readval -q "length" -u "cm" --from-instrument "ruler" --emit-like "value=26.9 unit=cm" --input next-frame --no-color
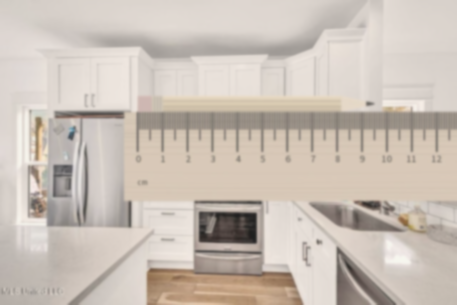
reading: value=9.5 unit=cm
